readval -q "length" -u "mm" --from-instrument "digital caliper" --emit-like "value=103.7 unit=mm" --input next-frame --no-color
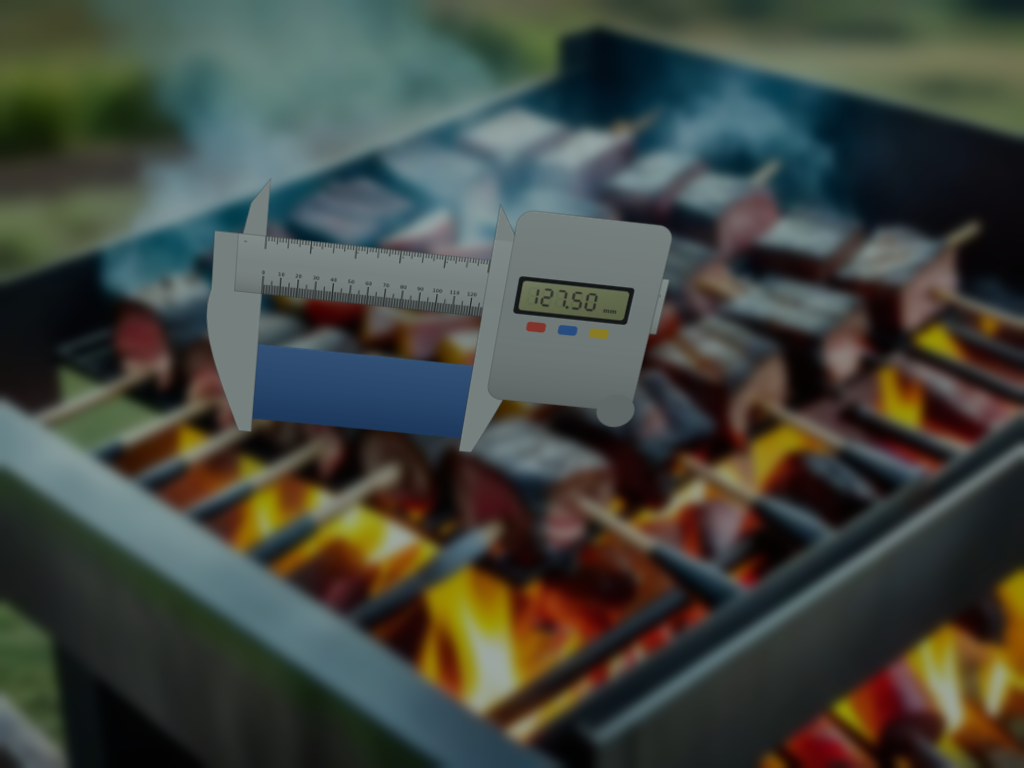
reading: value=127.50 unit=mm
